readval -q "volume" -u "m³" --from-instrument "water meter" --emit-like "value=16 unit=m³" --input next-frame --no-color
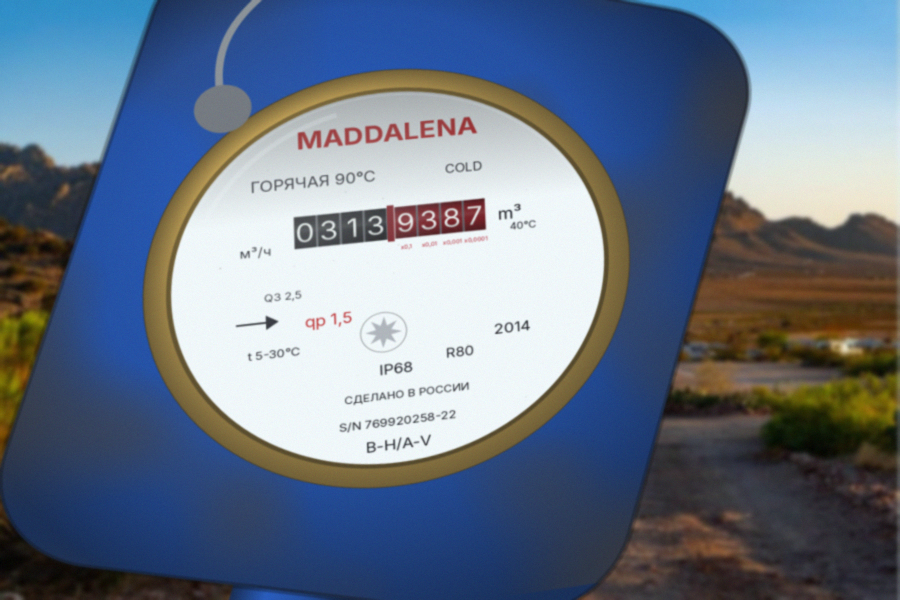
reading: value=313.9387 unit=m³
